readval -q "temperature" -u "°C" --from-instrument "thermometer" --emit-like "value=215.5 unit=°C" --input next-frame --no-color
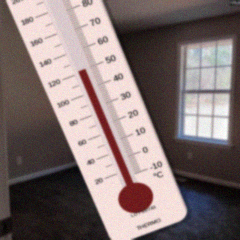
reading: value=50 unit=°C
